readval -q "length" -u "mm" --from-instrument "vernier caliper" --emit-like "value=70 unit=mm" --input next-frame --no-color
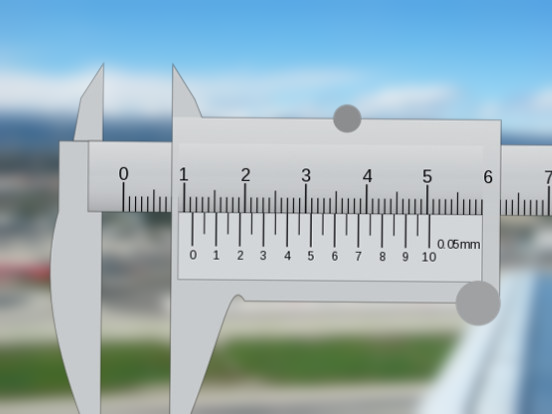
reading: value=11.4 unit=mm
